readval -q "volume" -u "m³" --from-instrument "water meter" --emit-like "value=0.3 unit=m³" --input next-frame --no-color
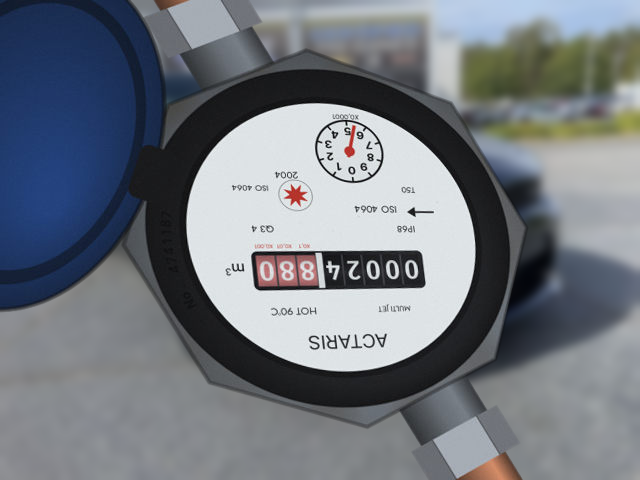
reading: value=24.8805 unit=m³
